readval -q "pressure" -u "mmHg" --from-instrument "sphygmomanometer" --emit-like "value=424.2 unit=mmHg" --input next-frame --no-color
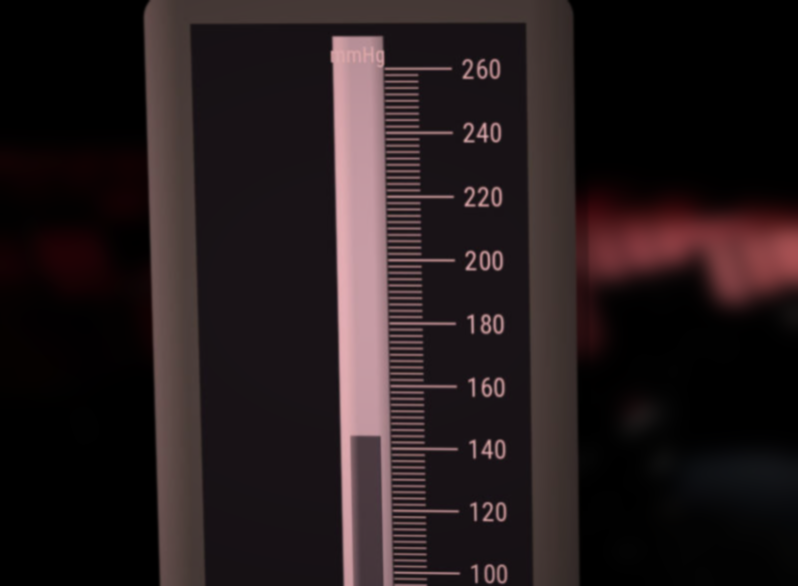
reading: value=144 unit=mmHg
